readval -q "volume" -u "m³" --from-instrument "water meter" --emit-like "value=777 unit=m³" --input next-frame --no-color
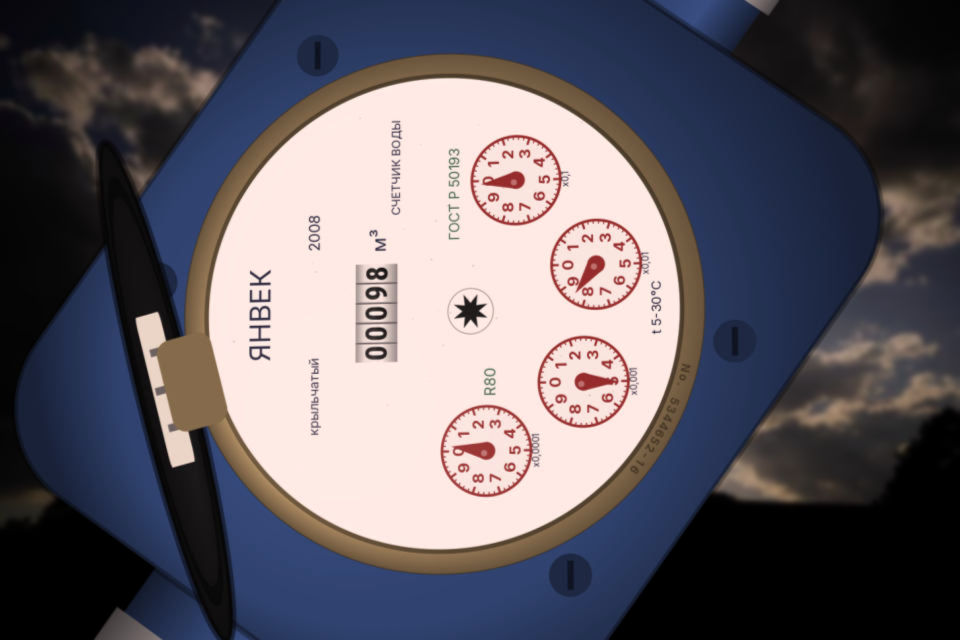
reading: value=97.9850 unit=m³
